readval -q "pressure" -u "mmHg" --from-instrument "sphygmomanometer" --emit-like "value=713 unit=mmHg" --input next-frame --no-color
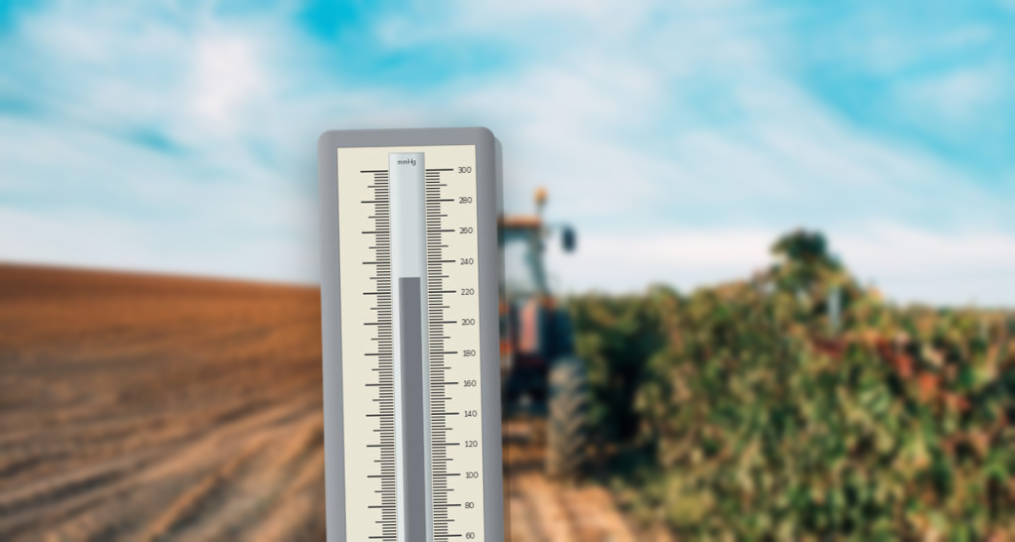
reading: value=230 unit=mmHg
